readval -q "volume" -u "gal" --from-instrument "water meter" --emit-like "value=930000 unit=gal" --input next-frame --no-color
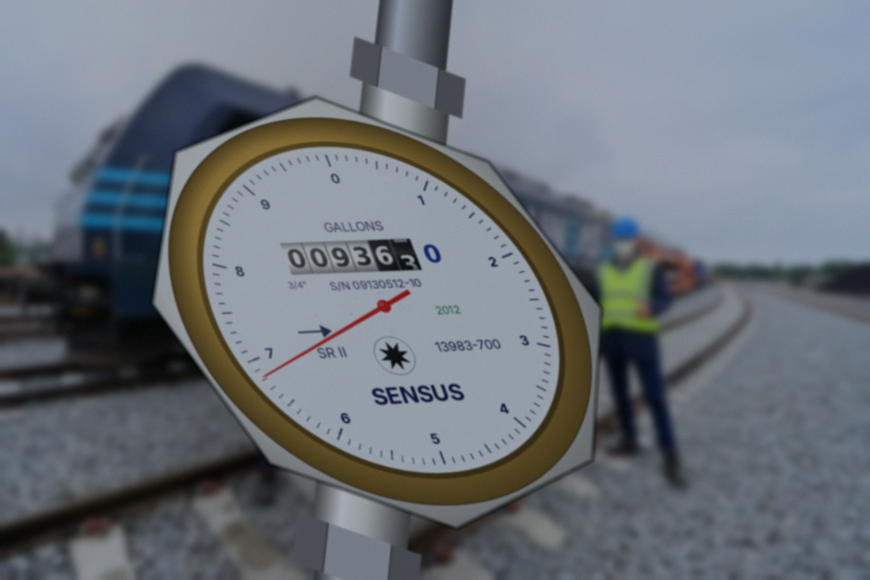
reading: value=93626.8 unit=gal
